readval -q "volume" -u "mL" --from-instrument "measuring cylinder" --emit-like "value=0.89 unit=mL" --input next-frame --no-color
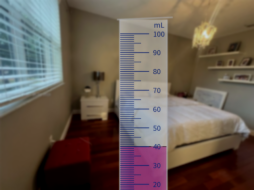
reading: value=40 unit=mL
